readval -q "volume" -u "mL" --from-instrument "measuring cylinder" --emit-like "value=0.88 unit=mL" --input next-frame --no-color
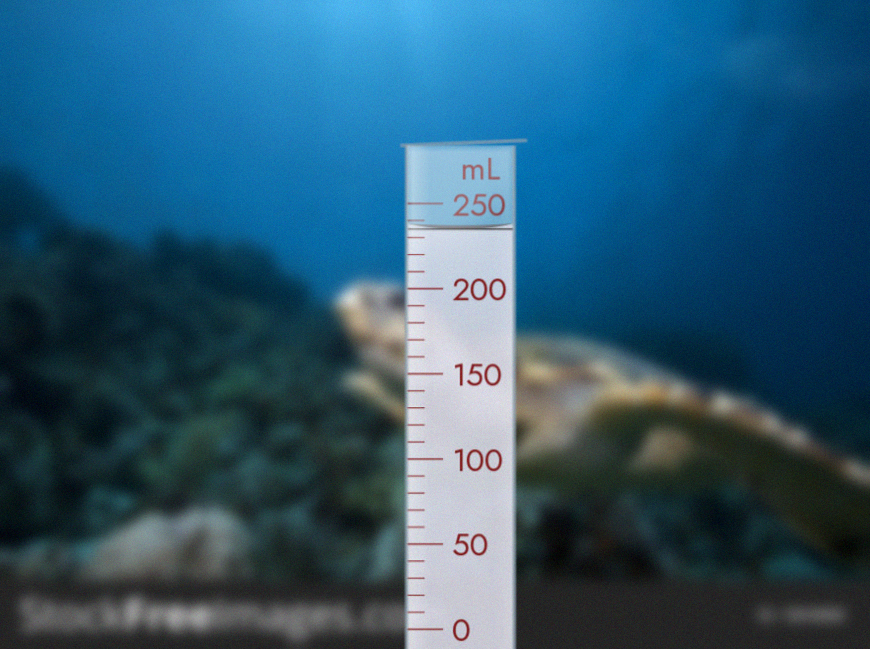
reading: value=235 unit=mL
